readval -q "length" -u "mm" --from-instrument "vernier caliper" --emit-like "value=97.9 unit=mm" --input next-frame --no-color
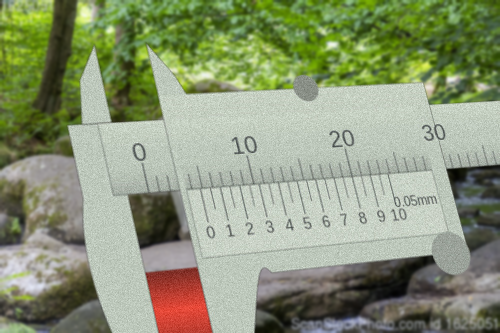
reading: value=4.8 unit=mm
